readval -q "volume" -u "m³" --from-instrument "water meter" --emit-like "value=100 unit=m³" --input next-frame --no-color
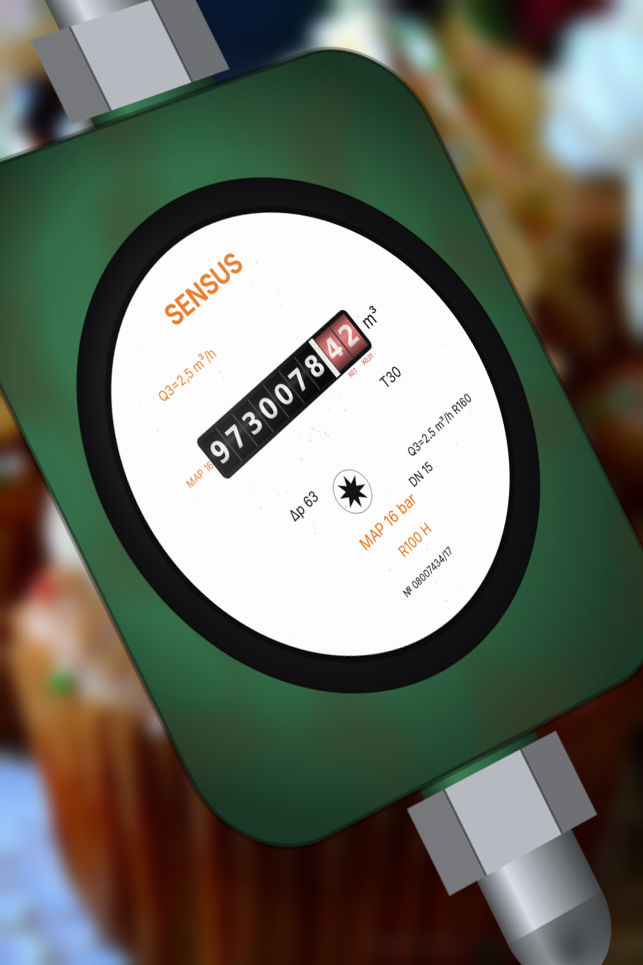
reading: value=9730078.42 unit=m³
